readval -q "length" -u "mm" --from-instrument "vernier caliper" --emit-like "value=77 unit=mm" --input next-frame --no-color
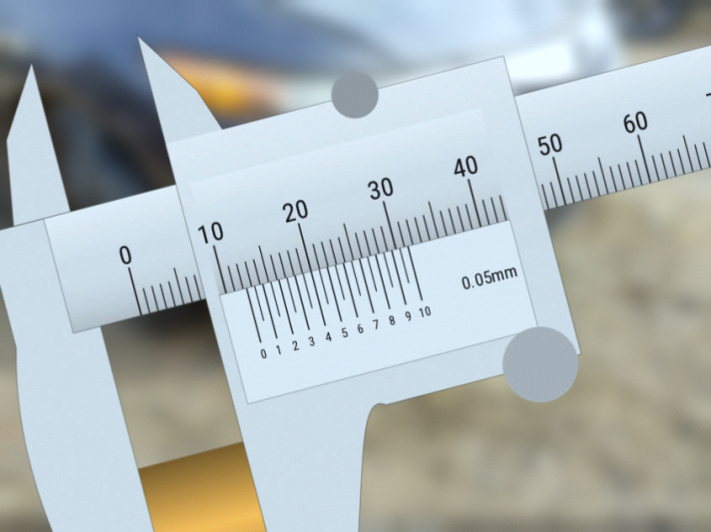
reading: value=12.4 unit=mm
